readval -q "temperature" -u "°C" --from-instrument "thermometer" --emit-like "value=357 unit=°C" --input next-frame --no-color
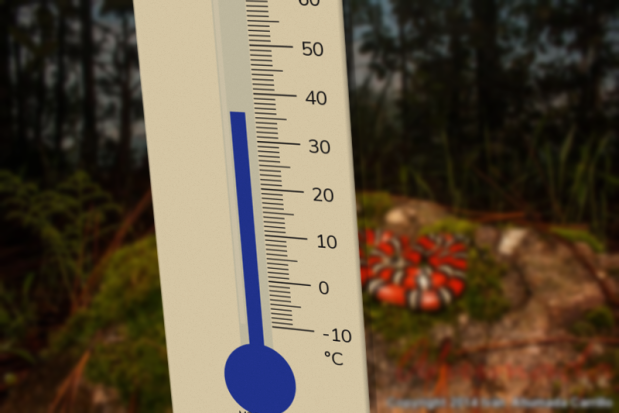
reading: value=36 unit=°C
